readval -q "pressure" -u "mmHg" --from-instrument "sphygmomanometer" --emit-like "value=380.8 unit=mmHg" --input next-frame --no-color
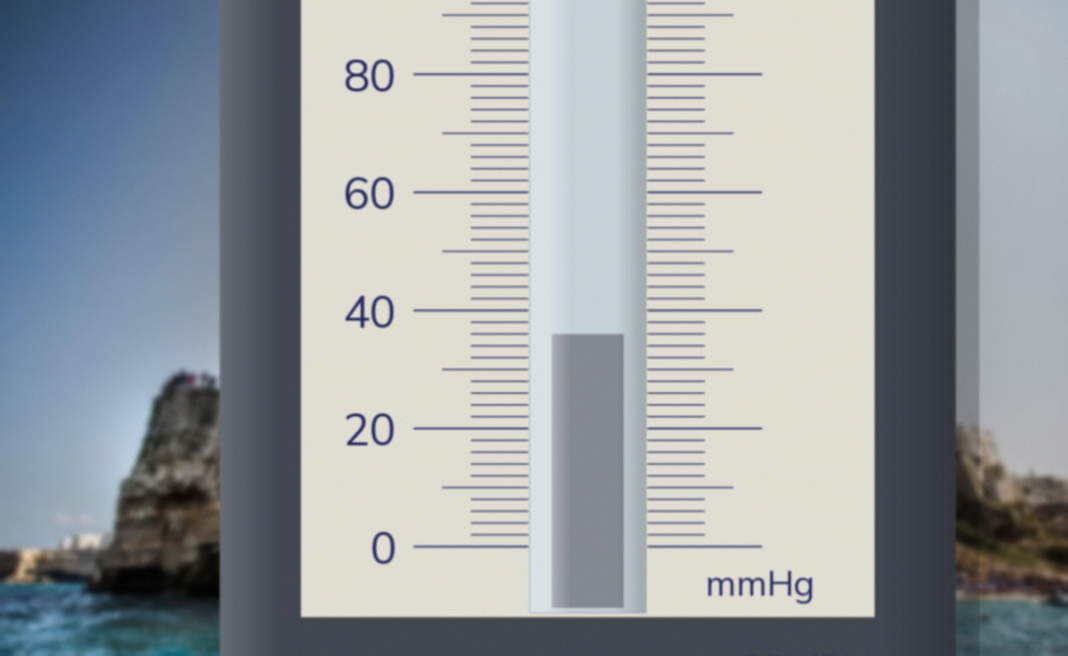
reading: value=36 unit=mmHg
